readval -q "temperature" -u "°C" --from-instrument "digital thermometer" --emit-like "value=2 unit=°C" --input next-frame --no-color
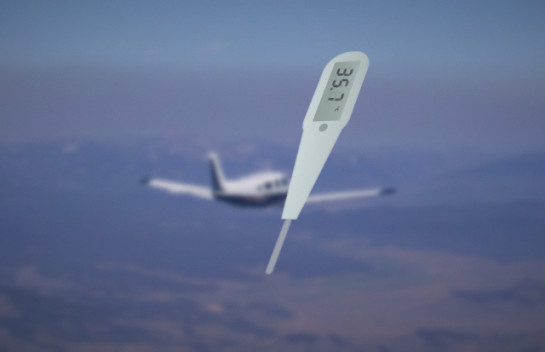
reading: value=35.7 unit=°C
